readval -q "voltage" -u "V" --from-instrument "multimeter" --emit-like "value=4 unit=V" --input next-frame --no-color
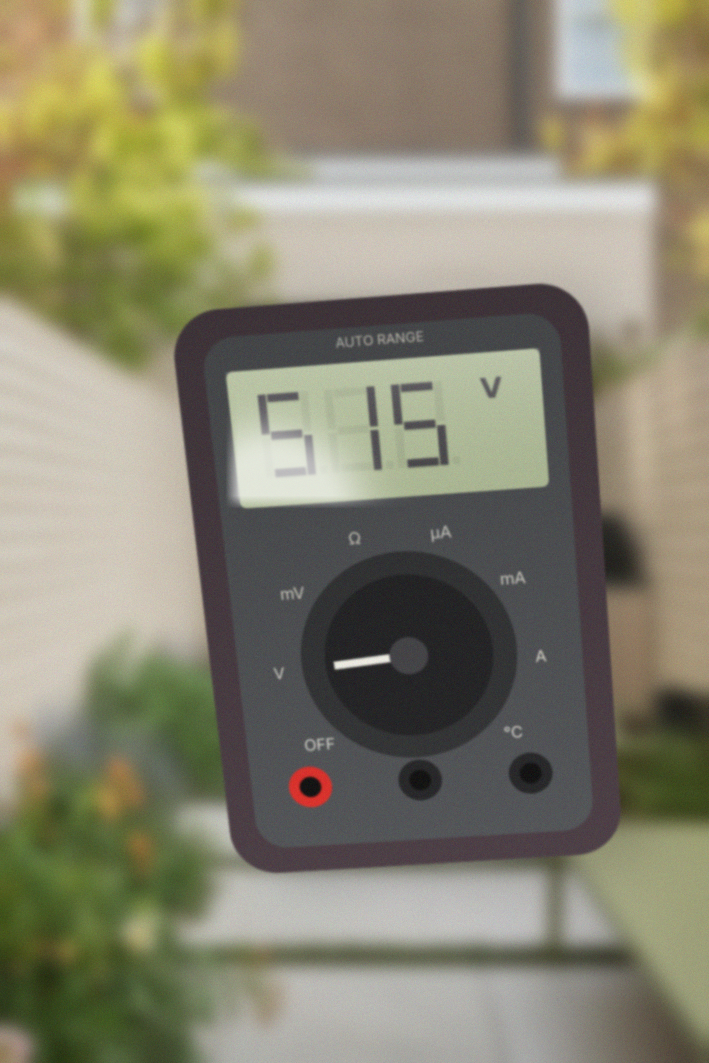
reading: value=515 unit=V
